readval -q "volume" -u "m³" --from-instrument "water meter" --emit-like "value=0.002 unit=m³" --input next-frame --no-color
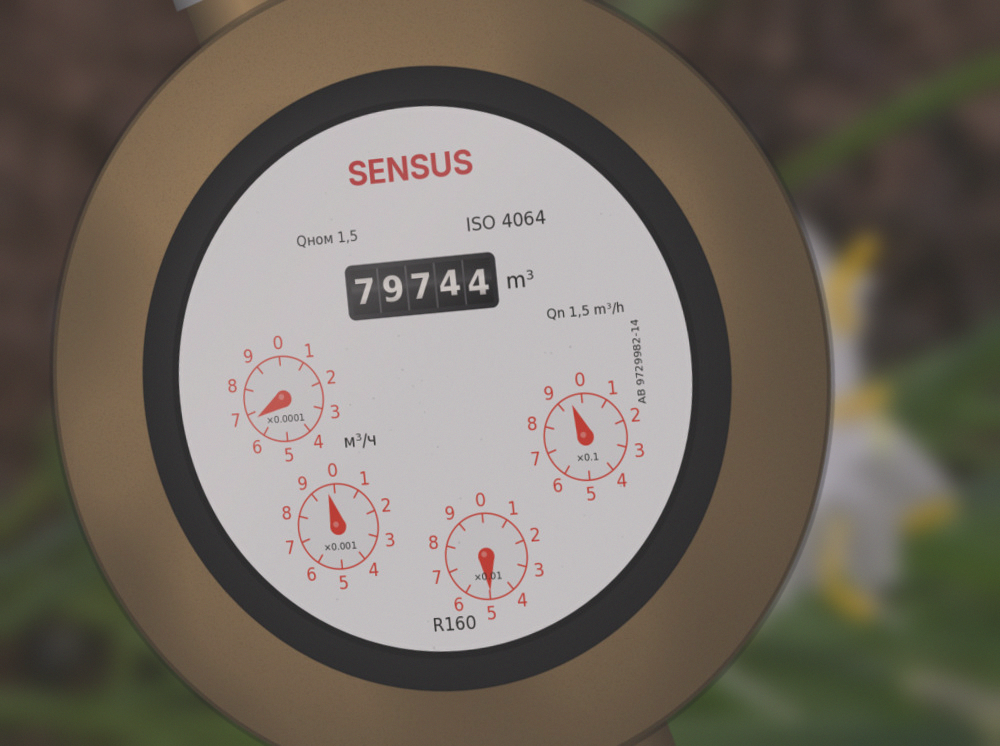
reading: value=79743.9496 unit=m³
